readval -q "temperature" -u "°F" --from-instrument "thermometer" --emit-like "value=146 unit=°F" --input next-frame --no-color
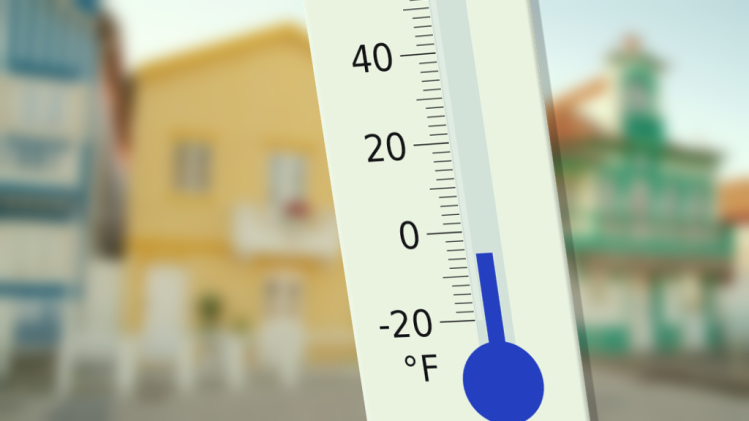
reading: value=-5 unit=°F
